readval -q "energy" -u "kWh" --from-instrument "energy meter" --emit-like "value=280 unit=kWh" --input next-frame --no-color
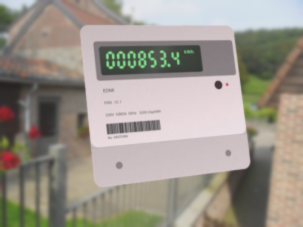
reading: value=853.4 unit=kWh
